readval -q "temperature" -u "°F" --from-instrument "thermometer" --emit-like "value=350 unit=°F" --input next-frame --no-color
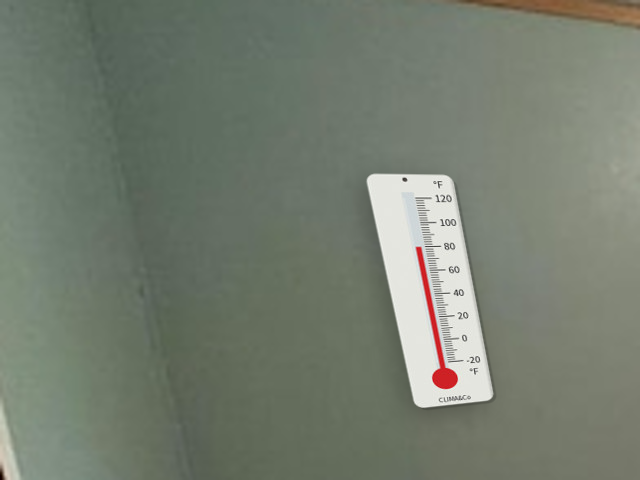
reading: value=80 unit=°F
